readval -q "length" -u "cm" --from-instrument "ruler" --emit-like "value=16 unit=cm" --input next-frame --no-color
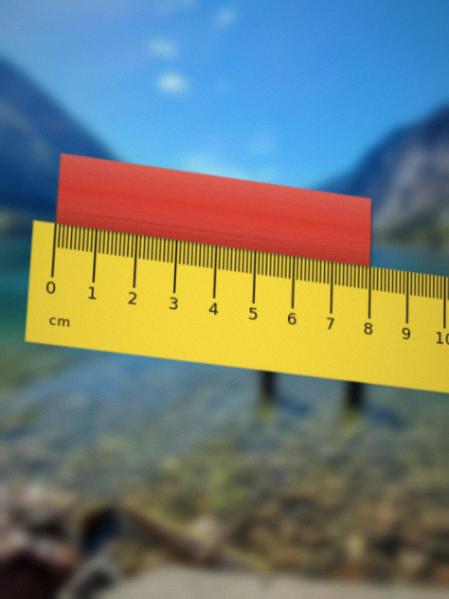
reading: value=8 unit=cm
